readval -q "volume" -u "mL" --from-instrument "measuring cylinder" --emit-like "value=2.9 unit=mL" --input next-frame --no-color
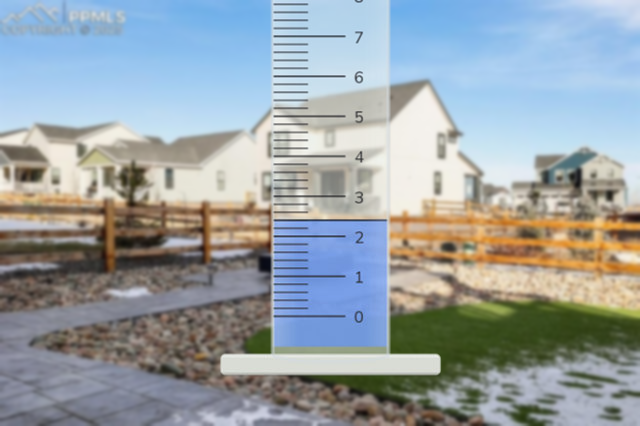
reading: value=2.4 unit=mL
